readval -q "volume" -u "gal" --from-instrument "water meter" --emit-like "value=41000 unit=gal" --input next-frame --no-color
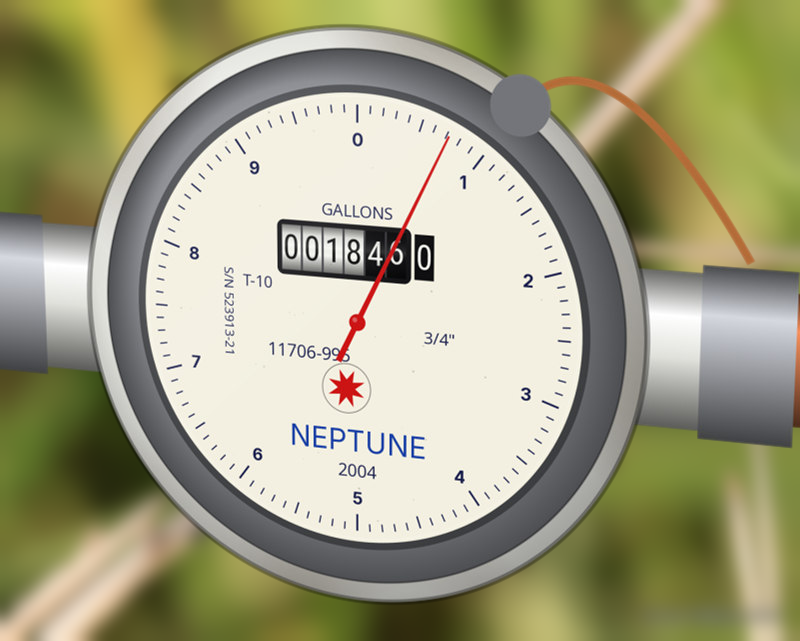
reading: value=18460.7 unit=gal
